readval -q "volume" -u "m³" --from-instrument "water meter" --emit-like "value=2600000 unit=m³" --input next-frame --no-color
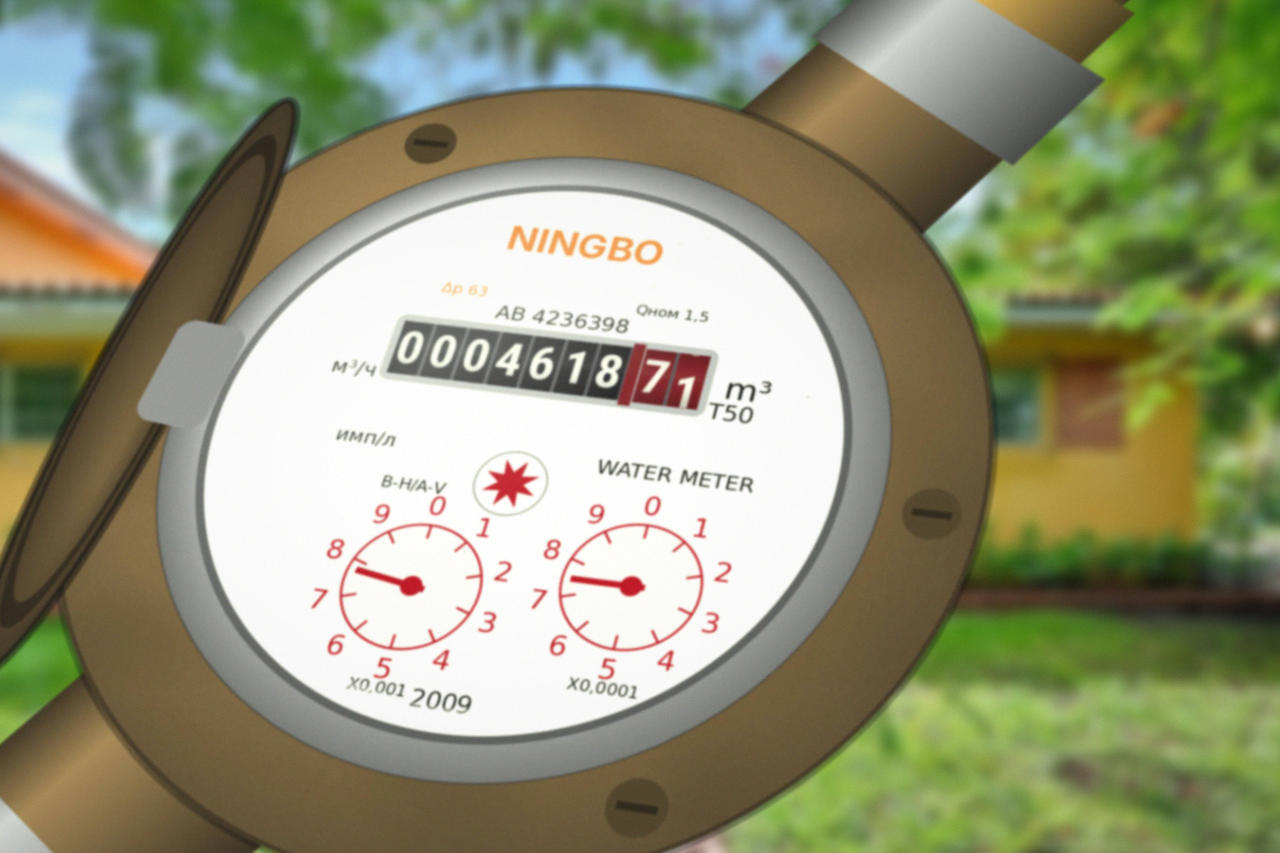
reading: value=4618.7077 unit=m³
